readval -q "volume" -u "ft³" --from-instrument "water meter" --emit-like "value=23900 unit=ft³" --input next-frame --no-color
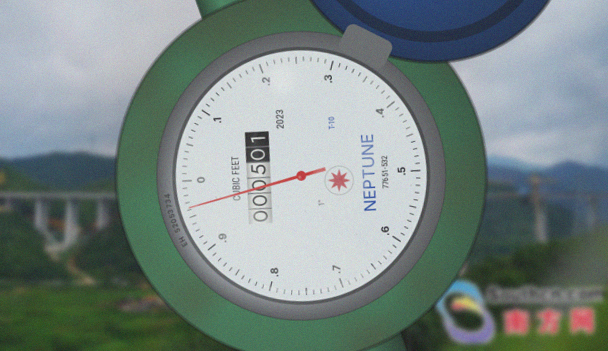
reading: value=500.96 unit=ft³
